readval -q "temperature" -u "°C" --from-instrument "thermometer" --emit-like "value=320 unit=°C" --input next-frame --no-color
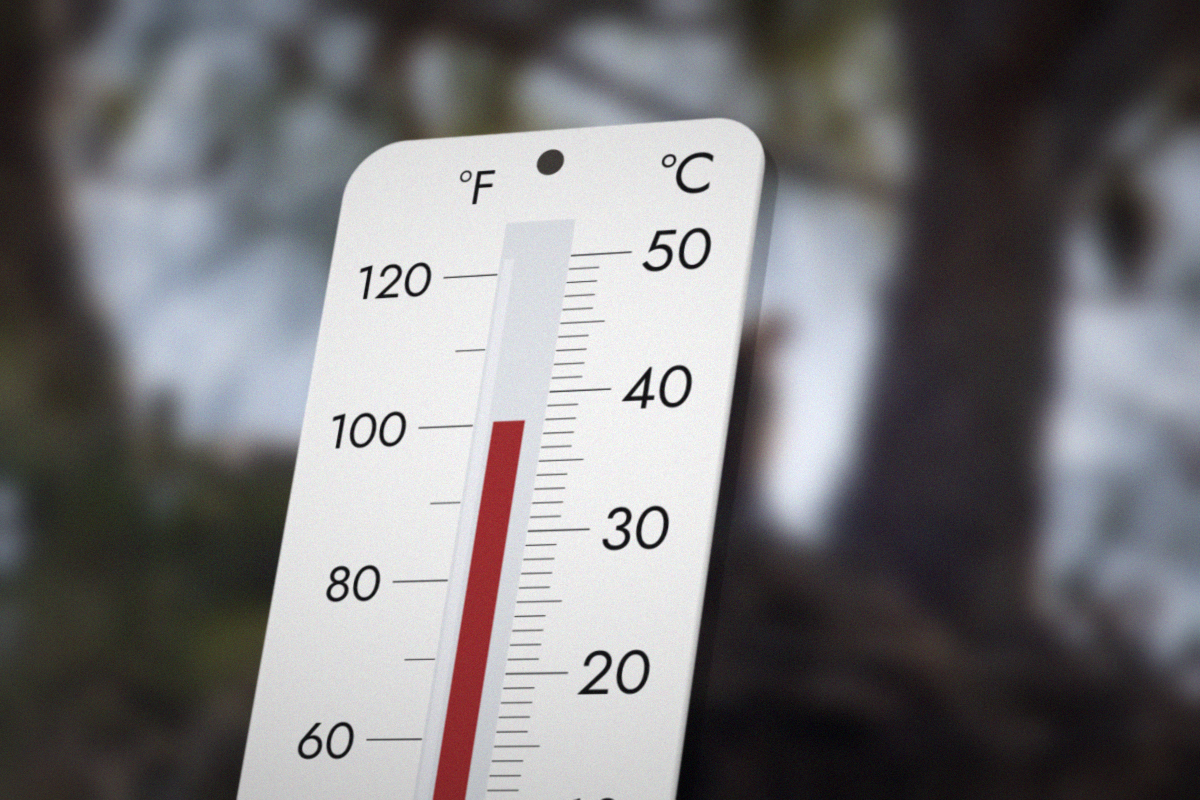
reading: value=38 unit=°C
